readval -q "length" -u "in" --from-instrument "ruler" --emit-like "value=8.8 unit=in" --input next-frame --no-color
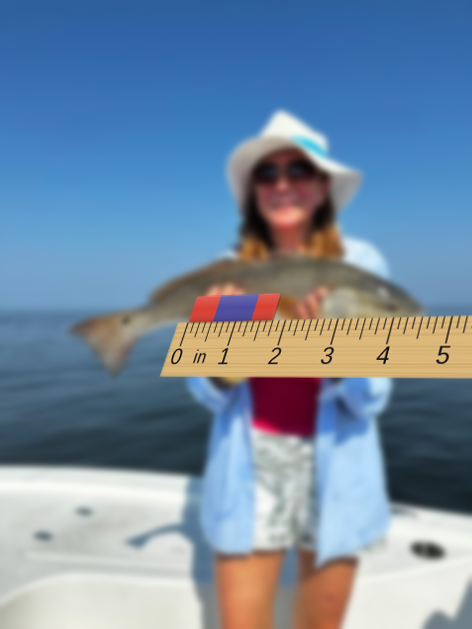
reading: value=1.75 unit=in
